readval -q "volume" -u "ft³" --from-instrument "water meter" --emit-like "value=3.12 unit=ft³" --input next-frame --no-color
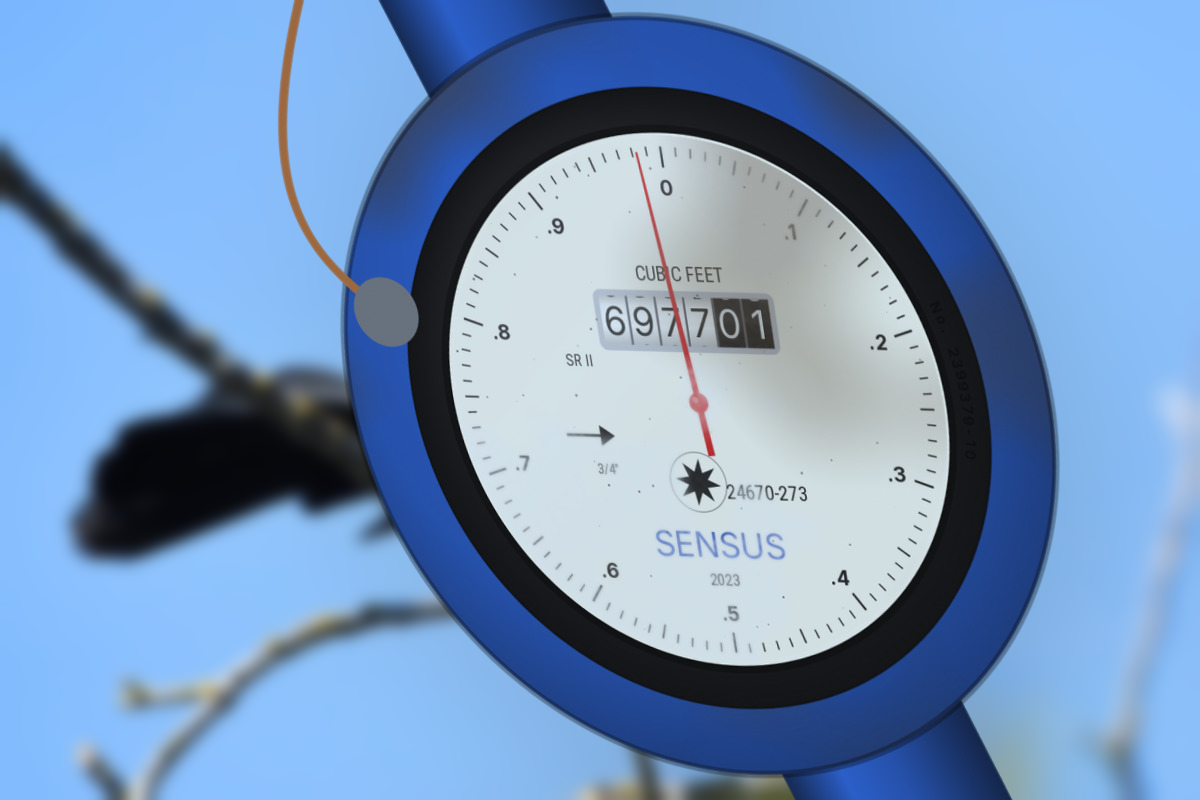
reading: value=697700.98 unit=ft³
